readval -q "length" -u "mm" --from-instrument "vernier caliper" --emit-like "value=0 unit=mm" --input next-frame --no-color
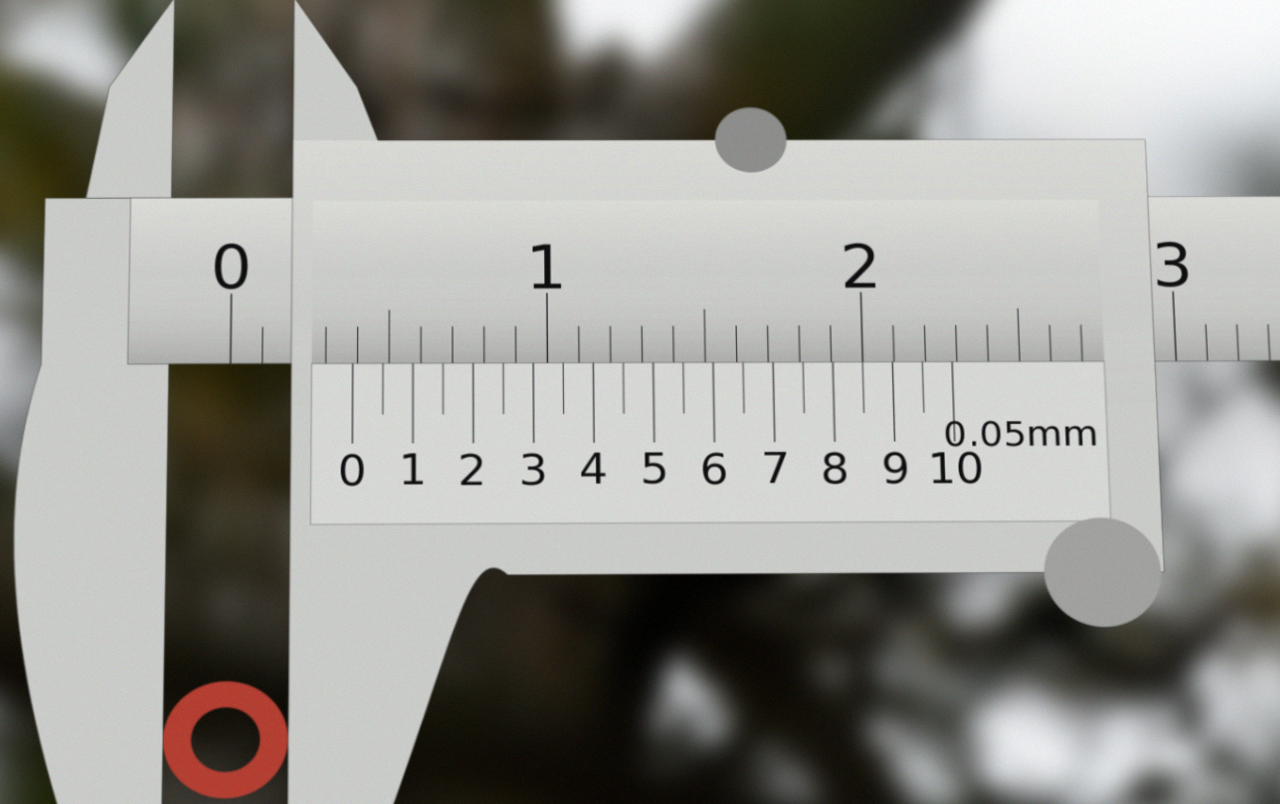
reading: value=3.85 unit=mm
